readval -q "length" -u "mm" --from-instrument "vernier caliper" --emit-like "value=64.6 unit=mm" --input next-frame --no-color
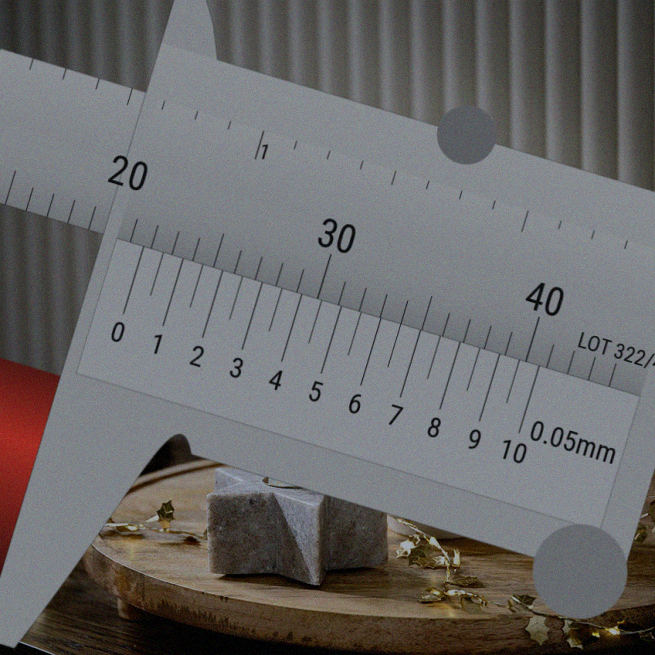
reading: value=21.65 unit=mm
